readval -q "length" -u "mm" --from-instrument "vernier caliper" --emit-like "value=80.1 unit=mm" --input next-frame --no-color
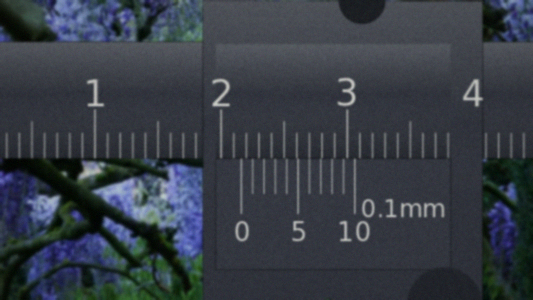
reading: value=21.6 unit=mm
